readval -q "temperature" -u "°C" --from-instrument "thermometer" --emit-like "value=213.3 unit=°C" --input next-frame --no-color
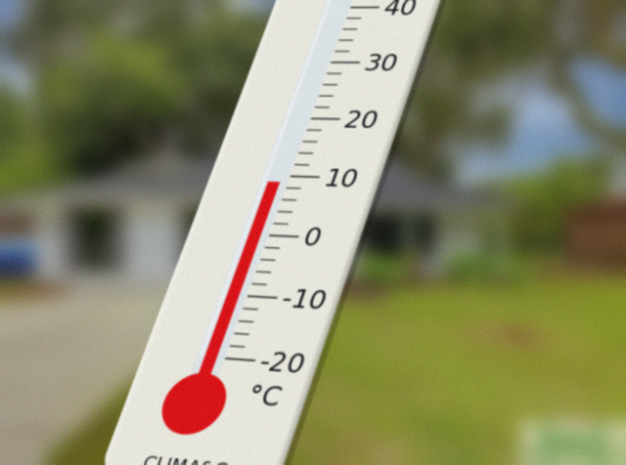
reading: value=9 unit=°C
